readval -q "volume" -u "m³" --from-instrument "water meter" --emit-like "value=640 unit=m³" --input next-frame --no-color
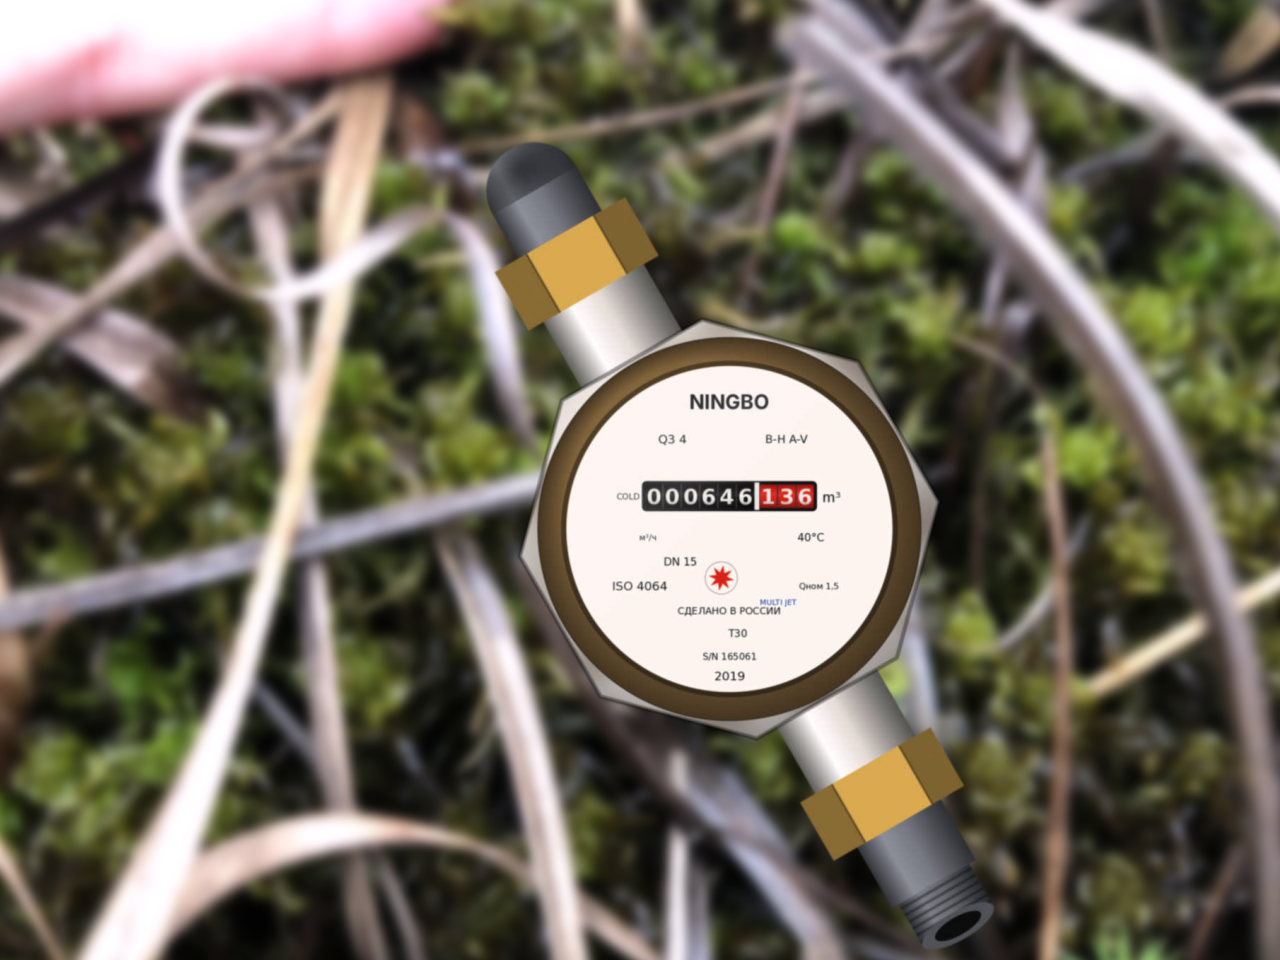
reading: value=646.136 unit=m³
